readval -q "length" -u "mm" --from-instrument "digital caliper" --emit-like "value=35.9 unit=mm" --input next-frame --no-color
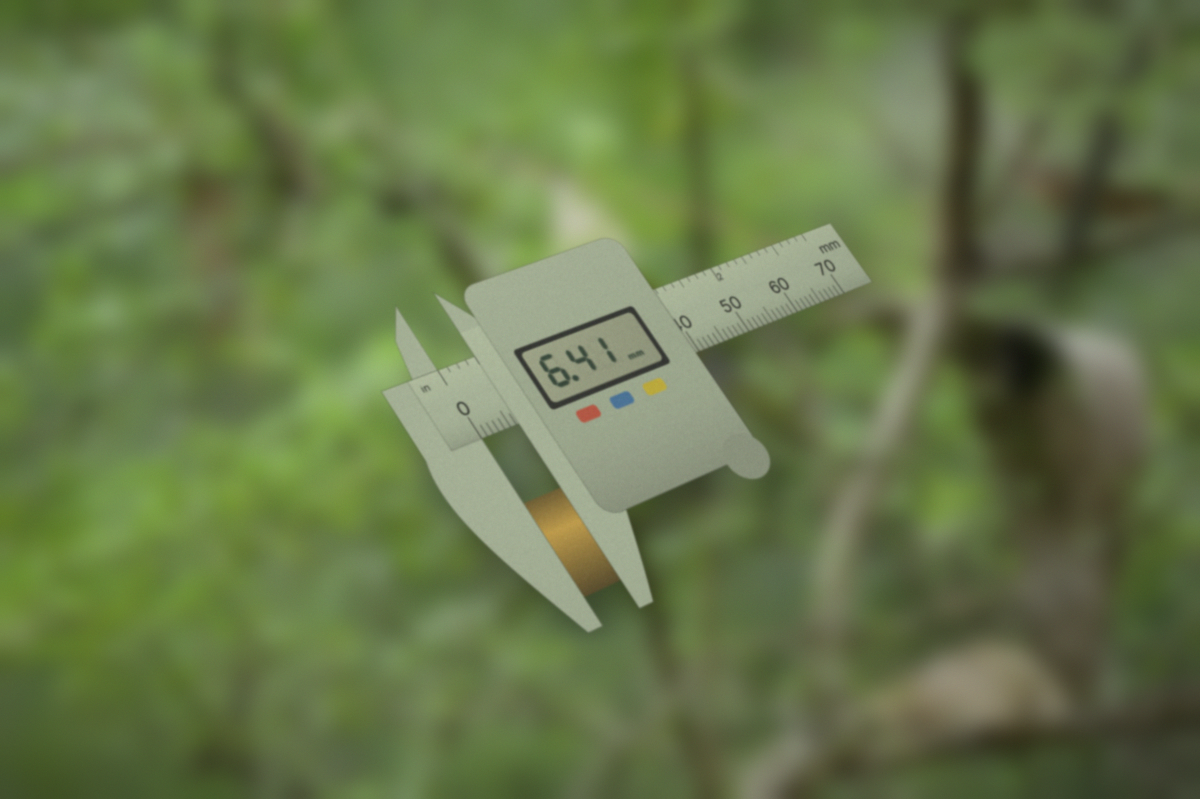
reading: value=6.41 unit=mm
